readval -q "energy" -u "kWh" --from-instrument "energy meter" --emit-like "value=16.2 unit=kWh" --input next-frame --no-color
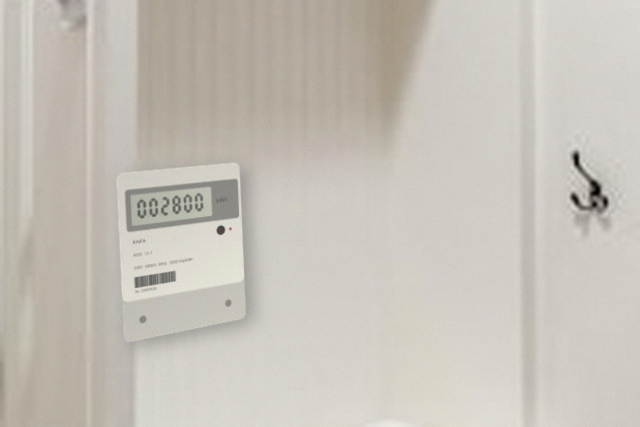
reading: value=2800 unit=kWh
